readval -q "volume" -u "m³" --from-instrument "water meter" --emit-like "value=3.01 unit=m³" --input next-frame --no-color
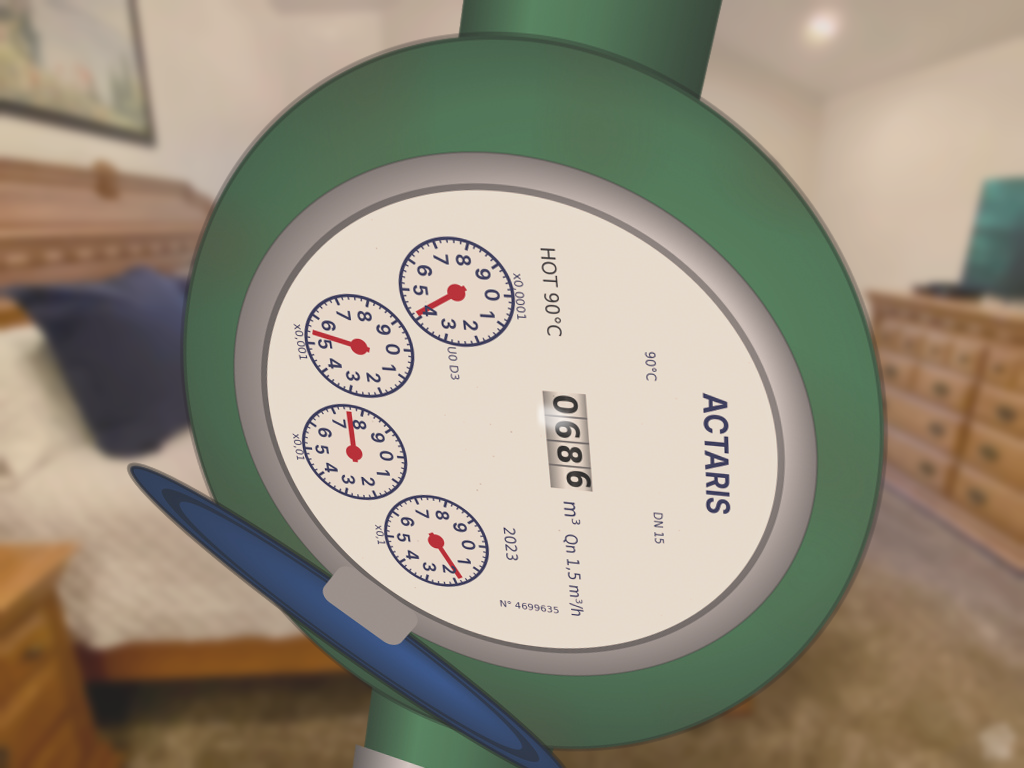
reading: value=686.1754 unit=m³
